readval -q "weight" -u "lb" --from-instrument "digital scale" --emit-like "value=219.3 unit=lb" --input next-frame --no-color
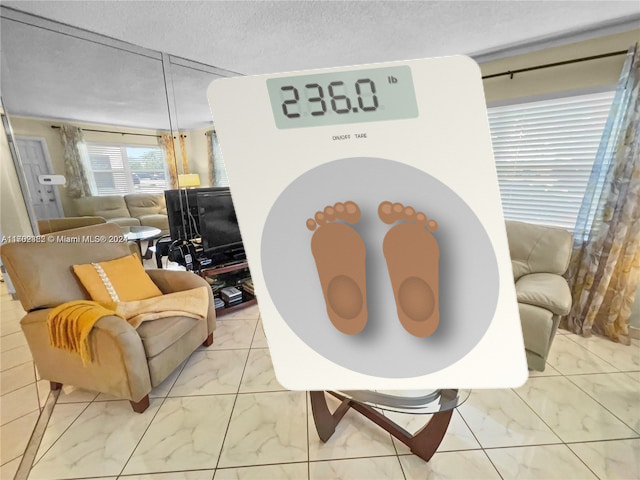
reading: value=236.0 unit=lb
